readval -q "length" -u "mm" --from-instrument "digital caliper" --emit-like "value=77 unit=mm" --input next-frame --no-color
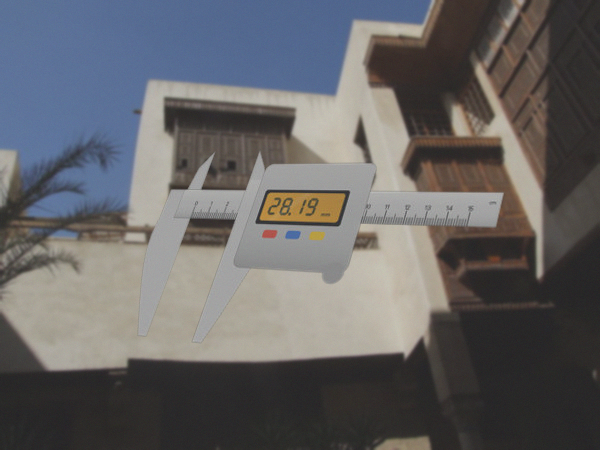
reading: value=28.19 unit=mm
